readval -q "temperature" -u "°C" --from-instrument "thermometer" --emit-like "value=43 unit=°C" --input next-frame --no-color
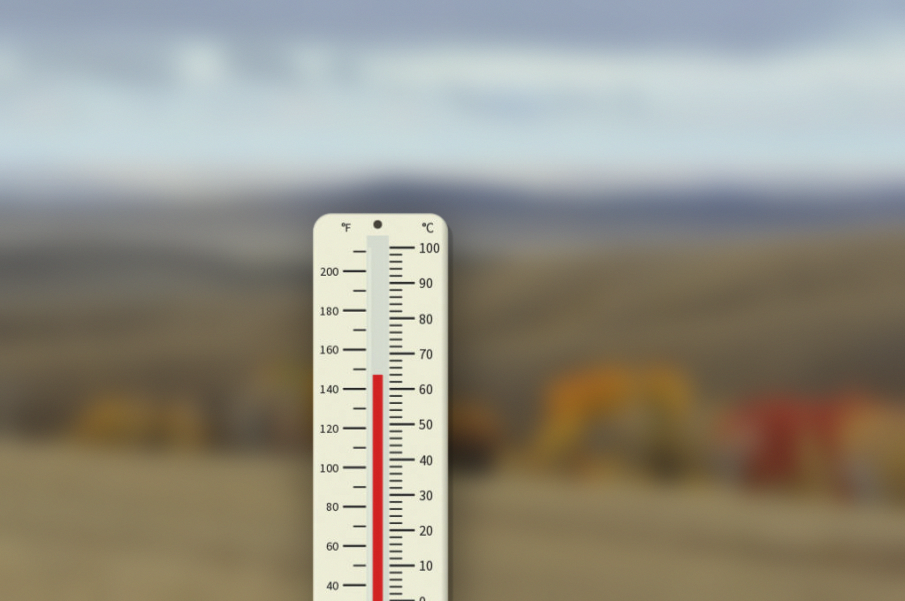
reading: value=64 unit=°C
